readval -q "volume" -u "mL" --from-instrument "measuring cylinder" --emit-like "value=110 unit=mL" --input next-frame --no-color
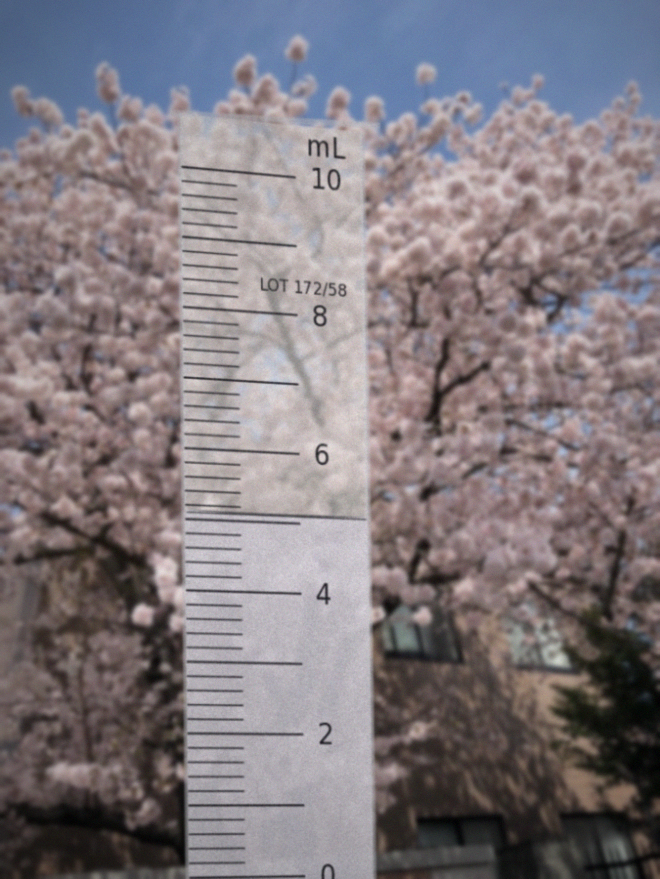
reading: value=5.1 unit=mL
